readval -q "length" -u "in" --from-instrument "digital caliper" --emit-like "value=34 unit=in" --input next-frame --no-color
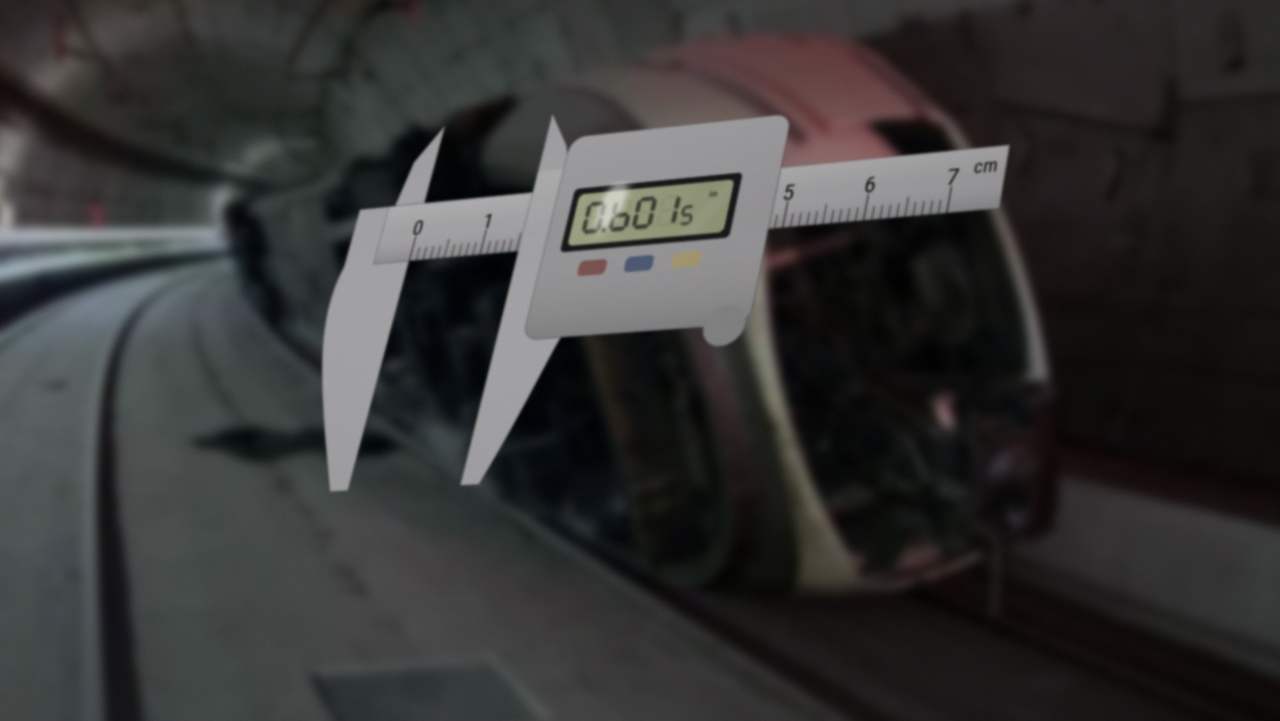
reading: value=0.6015 unit=in
